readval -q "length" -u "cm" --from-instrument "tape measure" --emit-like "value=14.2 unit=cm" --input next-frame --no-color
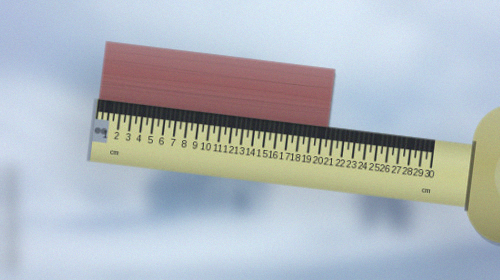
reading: value=20.5 unit=cm
